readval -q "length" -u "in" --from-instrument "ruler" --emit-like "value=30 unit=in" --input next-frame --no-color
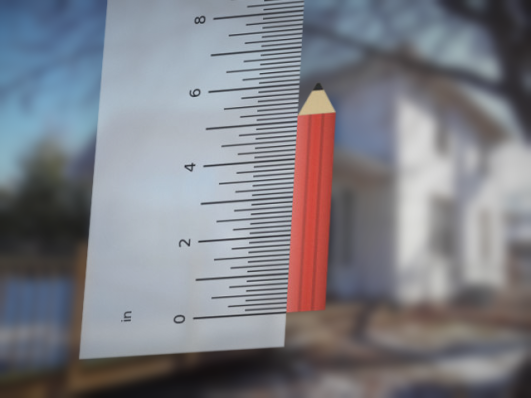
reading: value=6 unit=in
